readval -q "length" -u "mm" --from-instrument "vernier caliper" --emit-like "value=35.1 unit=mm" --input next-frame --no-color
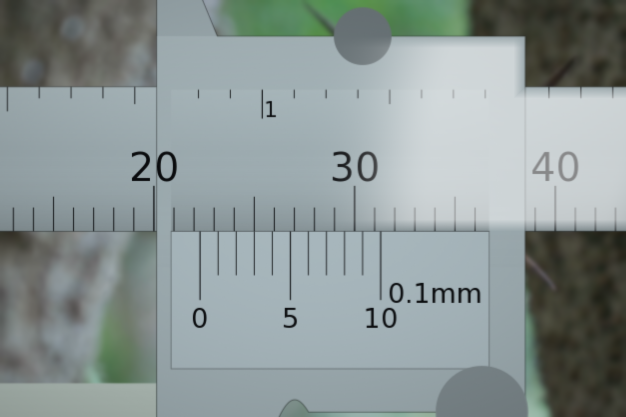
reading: value=22.3 unit=mm
